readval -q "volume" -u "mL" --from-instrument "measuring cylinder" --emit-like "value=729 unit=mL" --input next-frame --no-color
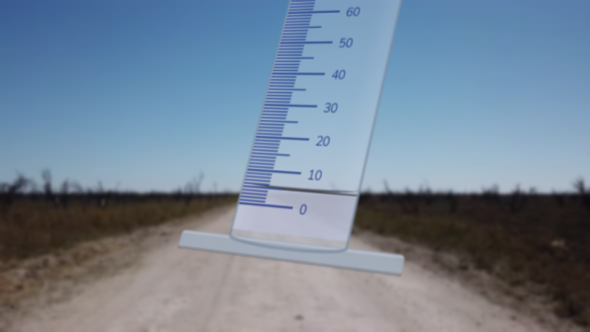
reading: value=5 unit=mL
